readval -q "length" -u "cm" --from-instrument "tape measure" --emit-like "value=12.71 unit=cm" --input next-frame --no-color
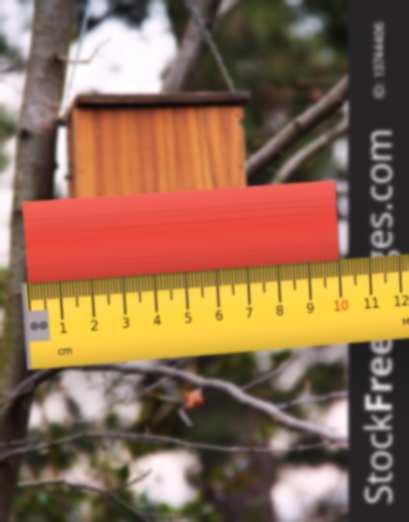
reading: value=10 unit=cm
